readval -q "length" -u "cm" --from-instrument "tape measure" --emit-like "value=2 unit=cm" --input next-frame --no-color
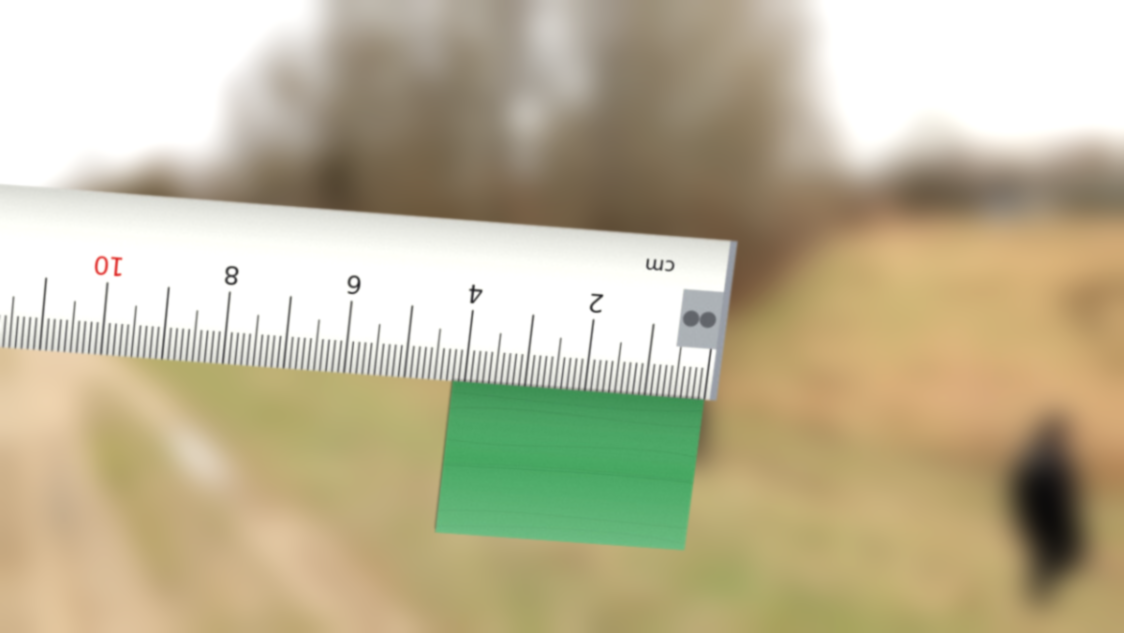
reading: value=4.2 unit=cm
